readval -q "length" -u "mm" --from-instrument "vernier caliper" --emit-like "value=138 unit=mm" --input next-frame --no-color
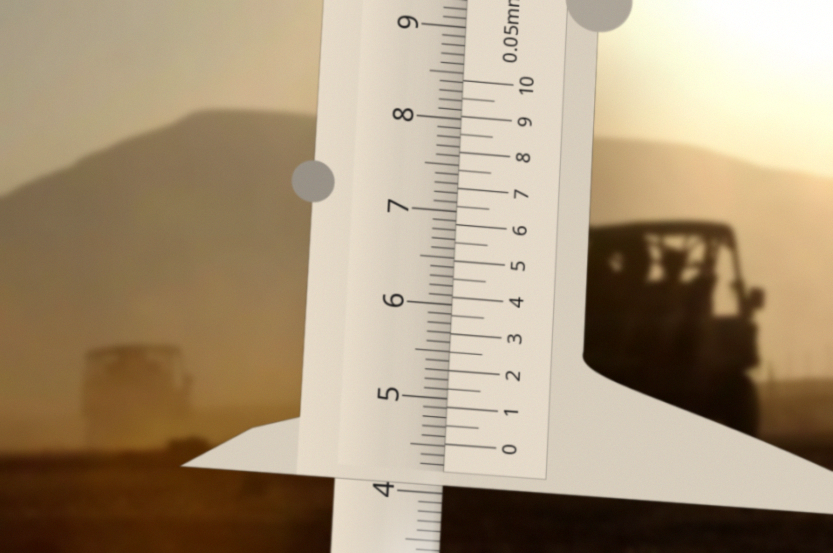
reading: value=45.2 unit=mm
